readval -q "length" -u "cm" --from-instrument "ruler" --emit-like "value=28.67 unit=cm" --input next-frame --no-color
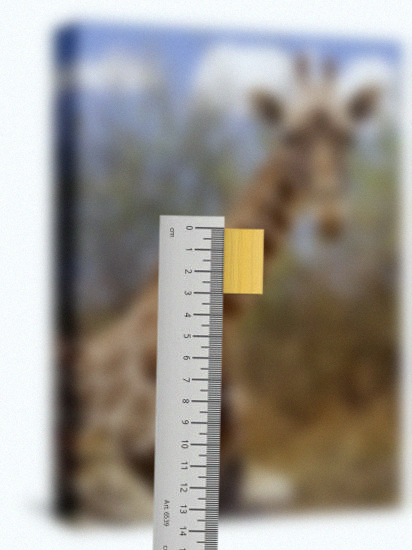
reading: value=3 unit=cm
